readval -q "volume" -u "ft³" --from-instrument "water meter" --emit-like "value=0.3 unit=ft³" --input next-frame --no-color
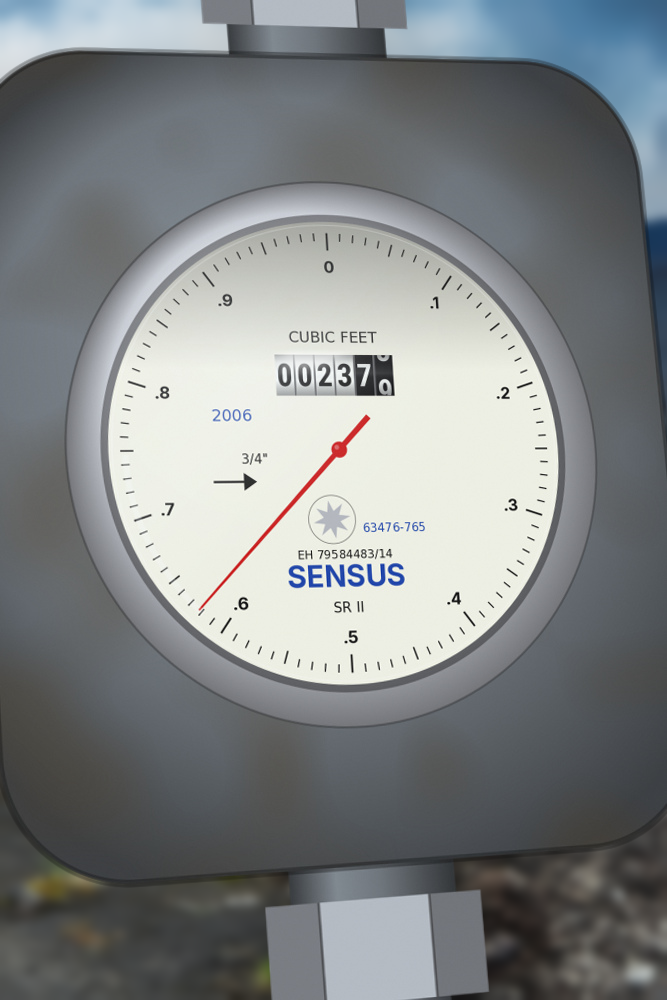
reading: value=2378.62 unit=ft³
